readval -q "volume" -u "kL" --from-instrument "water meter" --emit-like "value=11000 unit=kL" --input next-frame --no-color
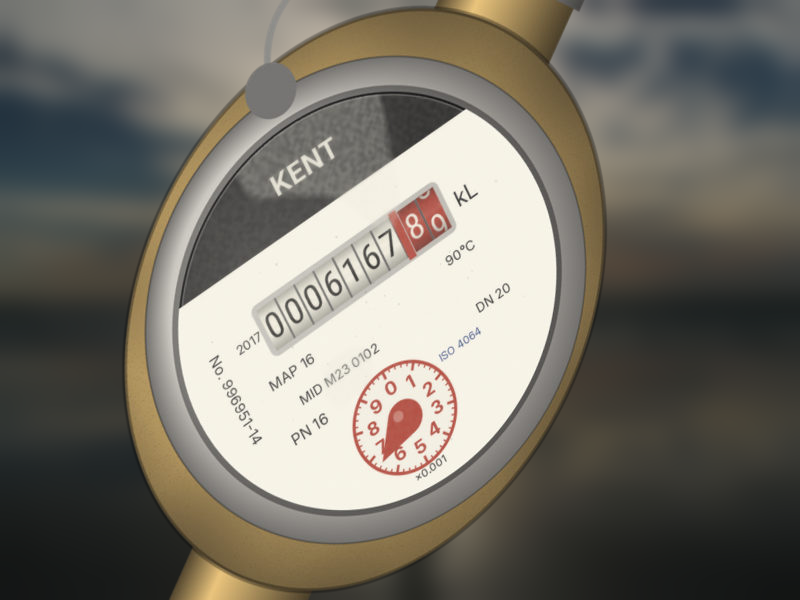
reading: value=6167.886 unit=kL
